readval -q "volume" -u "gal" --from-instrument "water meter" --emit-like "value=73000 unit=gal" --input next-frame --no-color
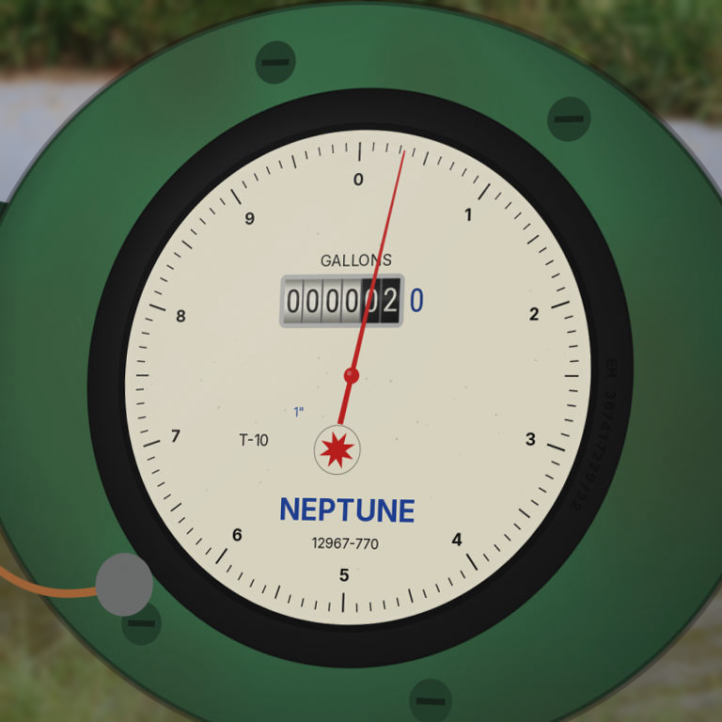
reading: value=20.3 unit=gal
